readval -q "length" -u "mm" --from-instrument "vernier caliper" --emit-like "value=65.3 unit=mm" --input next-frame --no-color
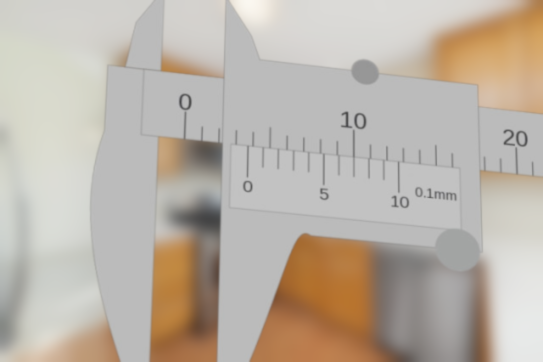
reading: value=3.7 unit=mm
